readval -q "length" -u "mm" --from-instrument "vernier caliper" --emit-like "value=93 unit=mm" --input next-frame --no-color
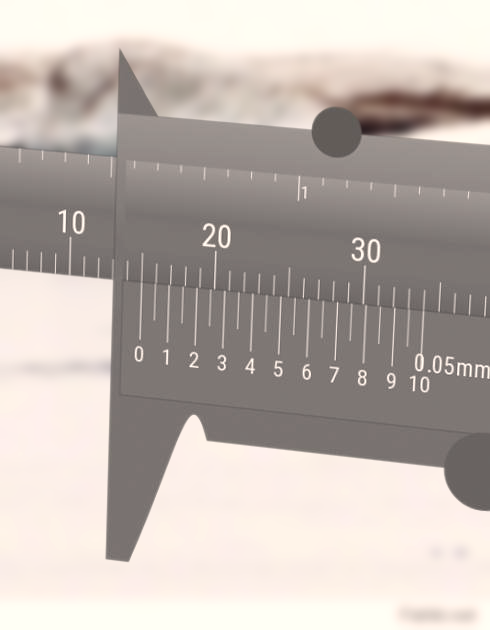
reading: value=15.0 unit=mm
